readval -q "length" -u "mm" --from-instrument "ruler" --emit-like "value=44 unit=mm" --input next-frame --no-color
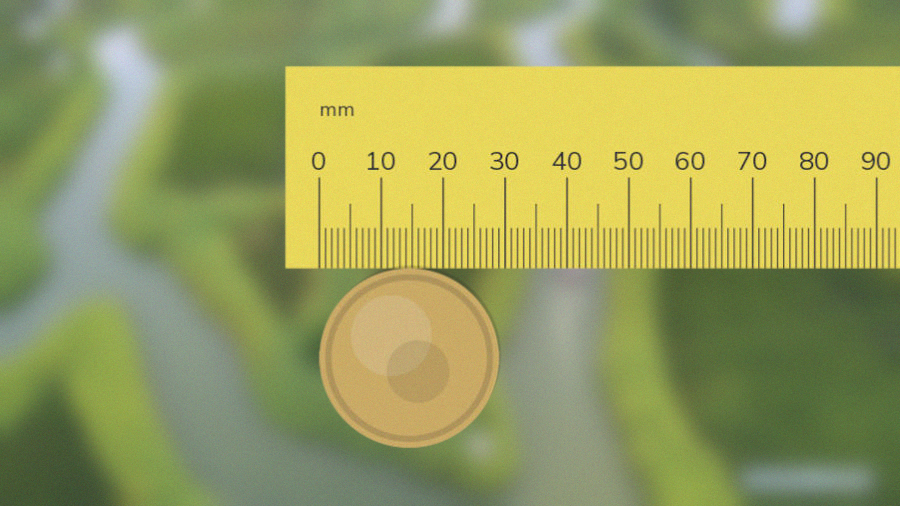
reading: value=29 unit=mm
